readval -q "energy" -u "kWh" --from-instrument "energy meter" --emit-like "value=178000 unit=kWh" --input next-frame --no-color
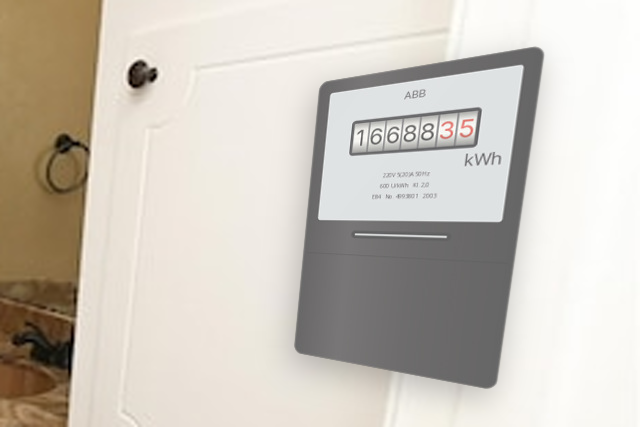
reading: value=16688.35 unit=kWh
